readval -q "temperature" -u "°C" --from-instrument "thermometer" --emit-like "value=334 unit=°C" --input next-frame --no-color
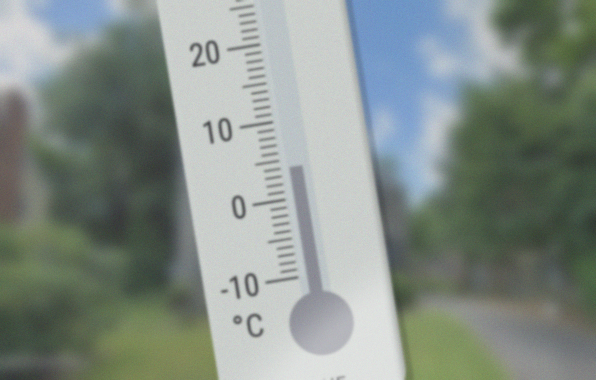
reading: value=4 unit=°C
